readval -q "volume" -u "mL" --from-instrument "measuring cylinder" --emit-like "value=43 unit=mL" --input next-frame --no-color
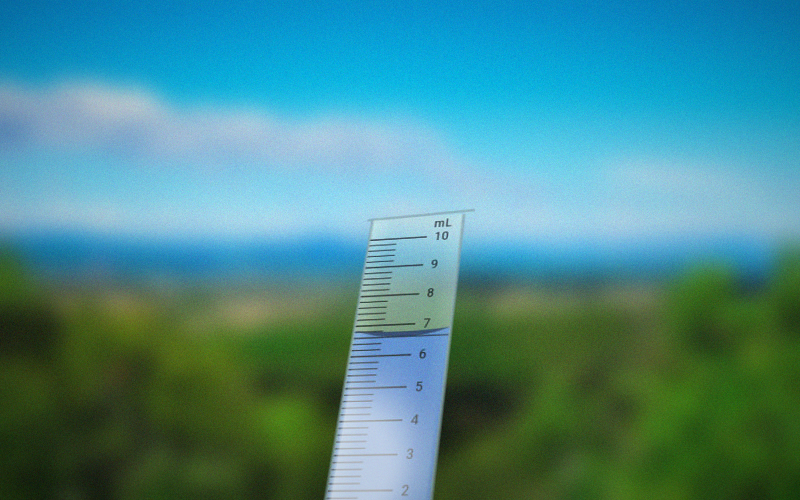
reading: value=6.6 unit=mL
